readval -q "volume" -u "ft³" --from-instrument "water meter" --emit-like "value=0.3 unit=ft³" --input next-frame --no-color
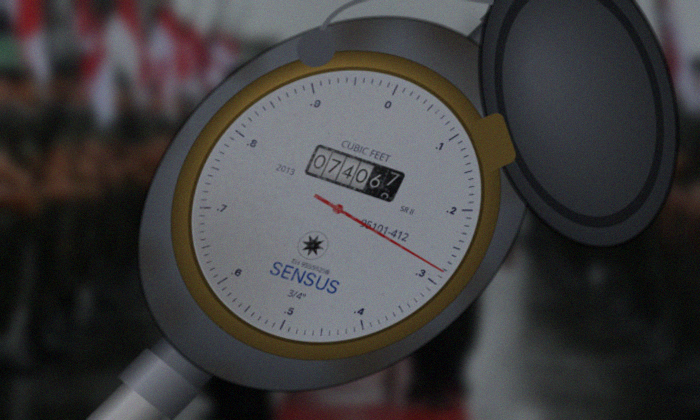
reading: value=74067.28 unit=ft³
